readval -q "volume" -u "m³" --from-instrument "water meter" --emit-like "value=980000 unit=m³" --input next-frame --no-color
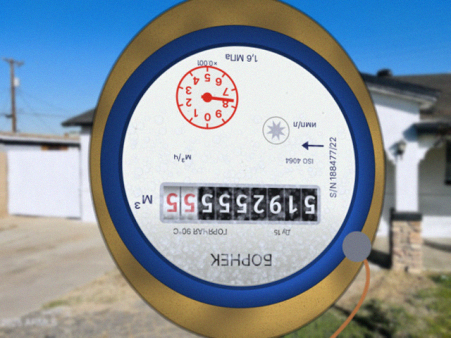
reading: value=5192555.557 unit=m³
